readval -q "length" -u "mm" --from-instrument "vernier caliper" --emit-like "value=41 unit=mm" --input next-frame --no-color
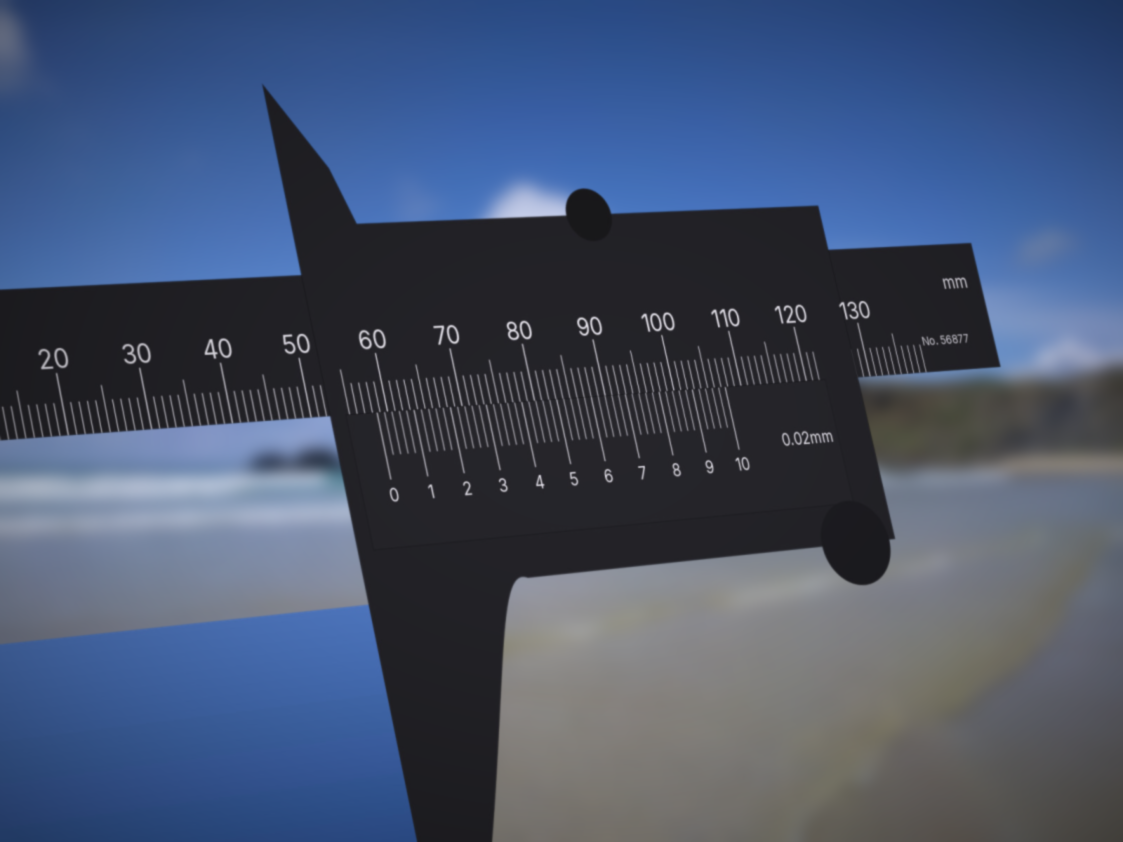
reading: value=58.6 unit=mm
